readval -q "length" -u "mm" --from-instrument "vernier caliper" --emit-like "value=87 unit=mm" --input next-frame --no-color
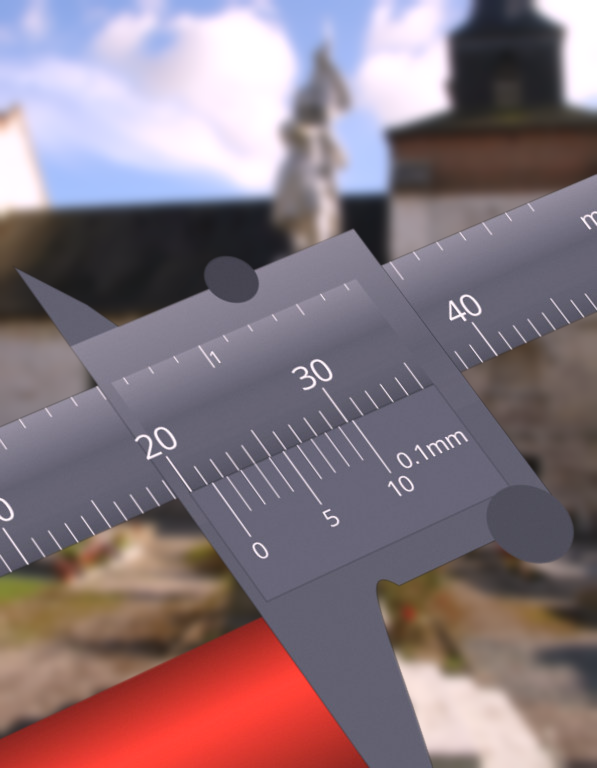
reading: value=21.3 unit=mm
